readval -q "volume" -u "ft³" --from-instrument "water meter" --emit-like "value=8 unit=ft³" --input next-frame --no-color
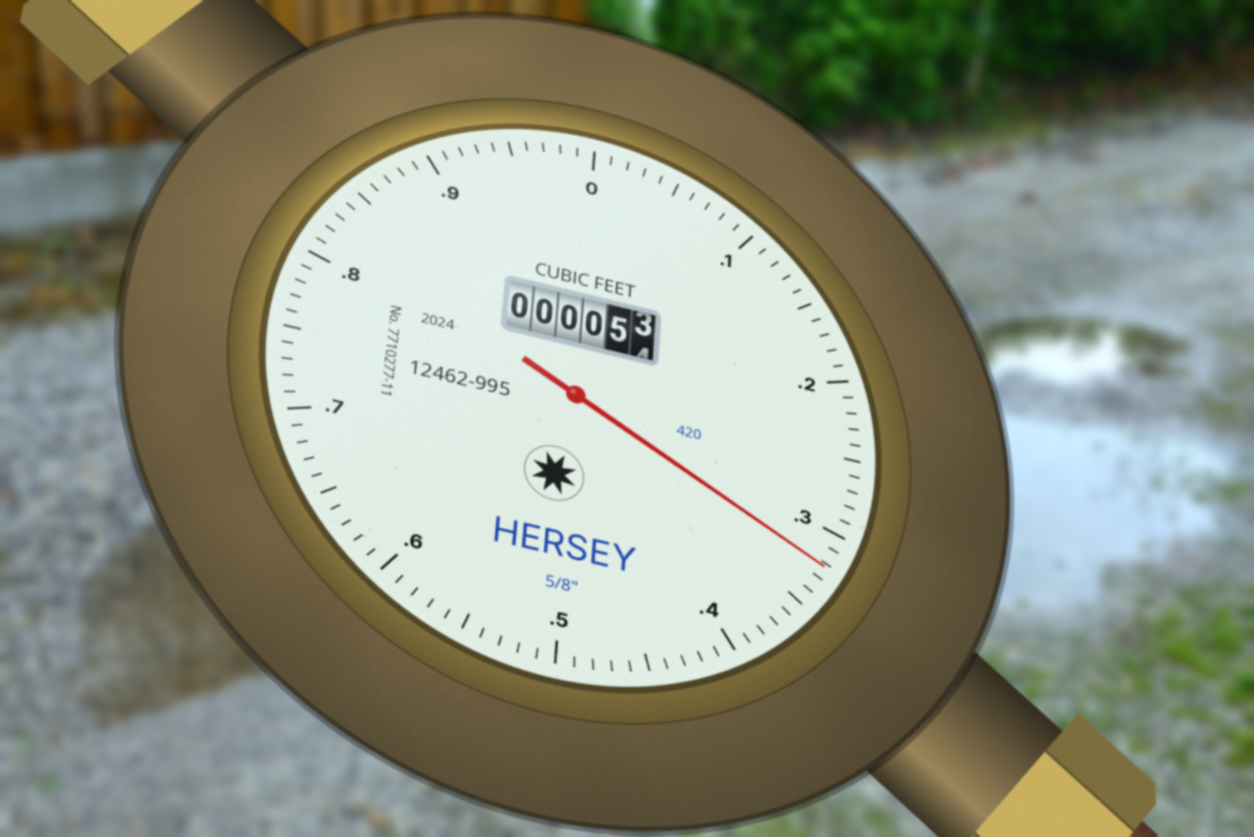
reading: value=53.32 unit=ft³
